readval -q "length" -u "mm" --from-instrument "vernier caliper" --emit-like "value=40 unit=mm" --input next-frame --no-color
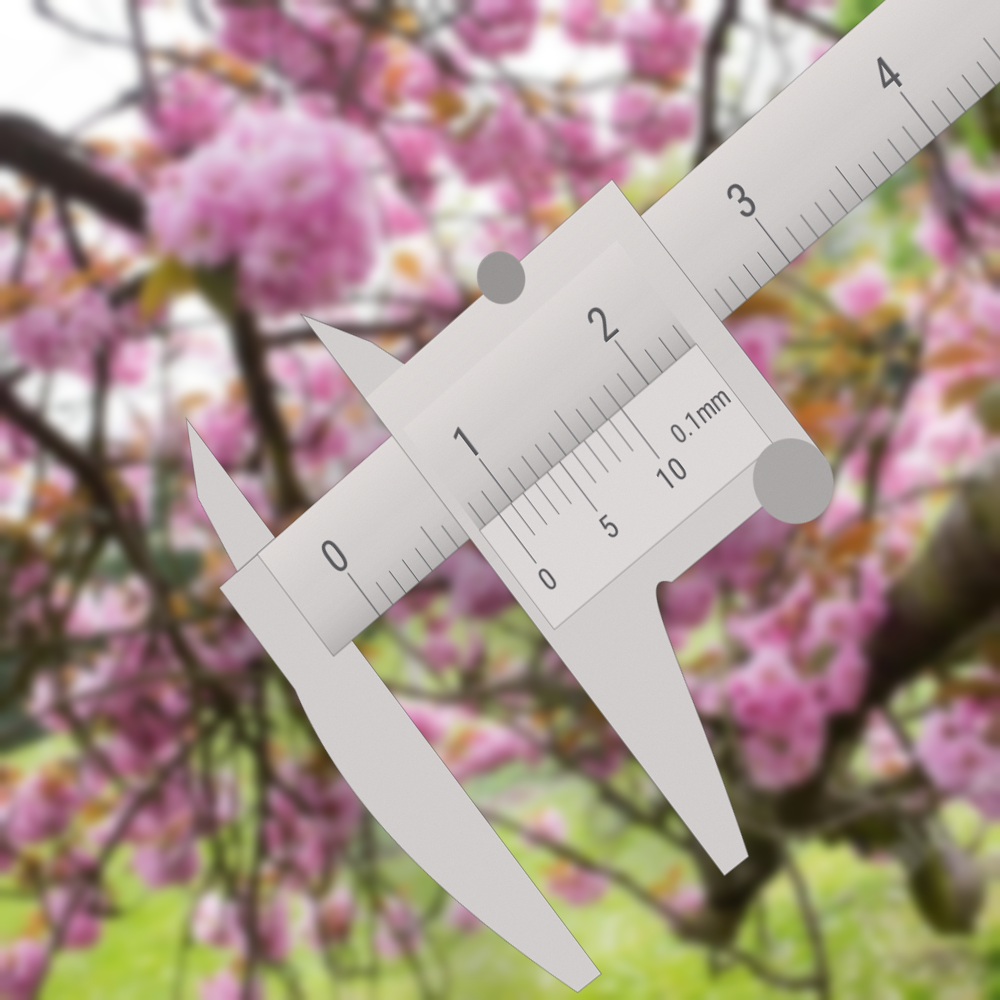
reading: value=9.0 unit=mm
